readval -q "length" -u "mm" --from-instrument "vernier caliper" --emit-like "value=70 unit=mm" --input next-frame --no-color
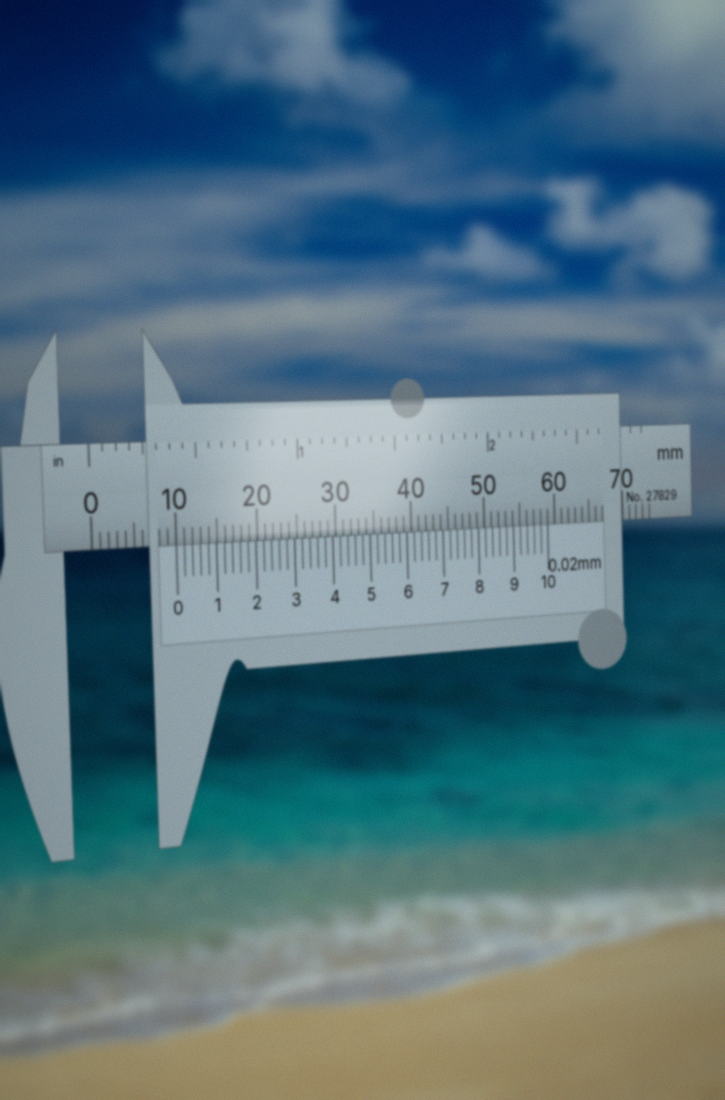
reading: value=10.0 unit=mm
